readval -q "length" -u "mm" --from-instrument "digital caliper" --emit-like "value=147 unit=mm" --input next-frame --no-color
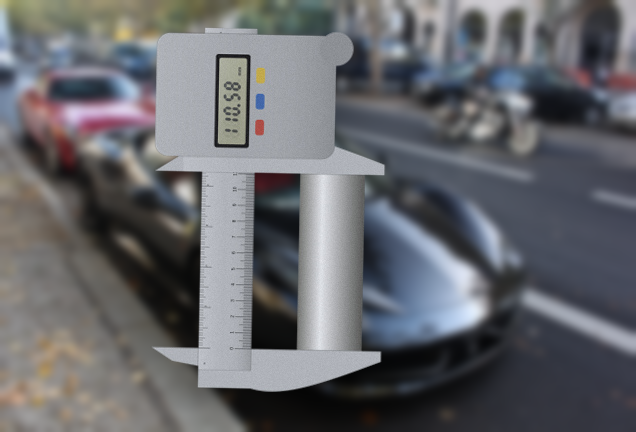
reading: value=110.58 unit=mm
